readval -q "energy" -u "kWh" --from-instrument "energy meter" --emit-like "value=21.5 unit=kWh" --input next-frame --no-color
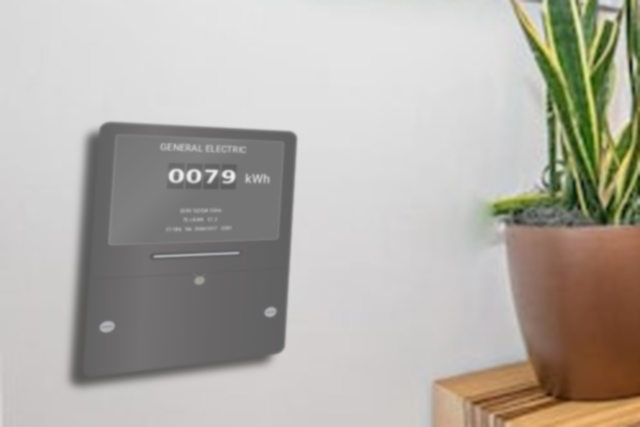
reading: value=79 unit=kWh
